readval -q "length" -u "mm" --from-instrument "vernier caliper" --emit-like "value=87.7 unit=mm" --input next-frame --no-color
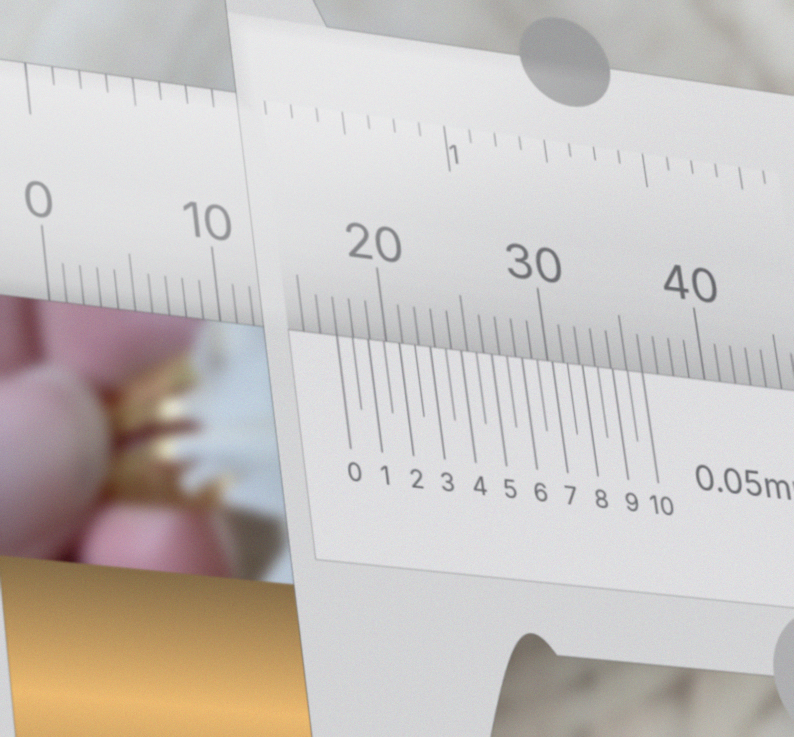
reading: value=17.0 unit=mm
